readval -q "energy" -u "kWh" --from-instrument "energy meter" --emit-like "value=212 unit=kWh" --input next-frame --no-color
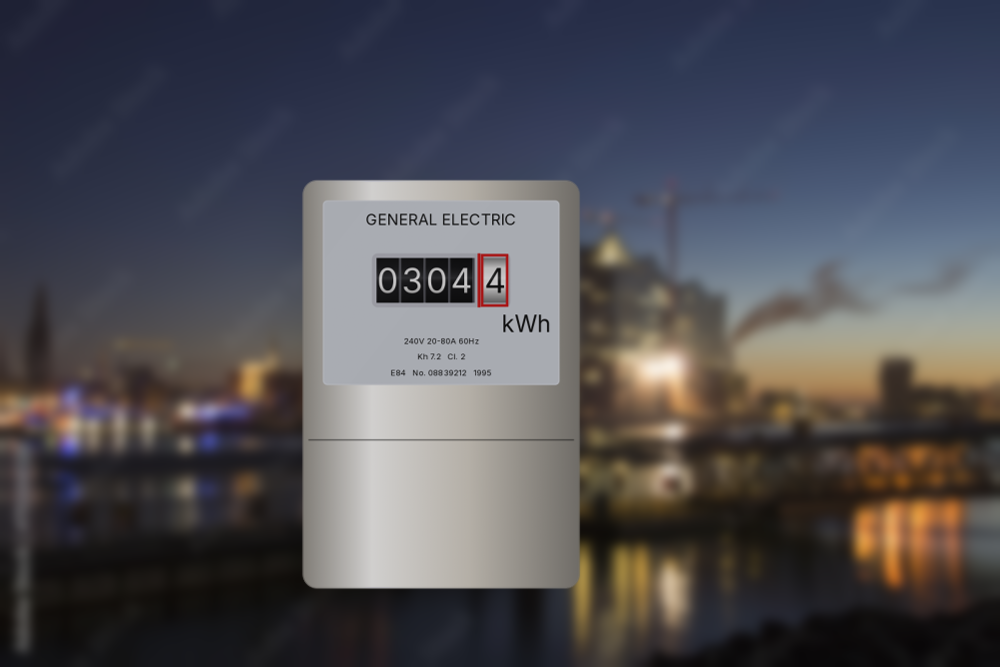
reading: value=304.4 unit=kWh
